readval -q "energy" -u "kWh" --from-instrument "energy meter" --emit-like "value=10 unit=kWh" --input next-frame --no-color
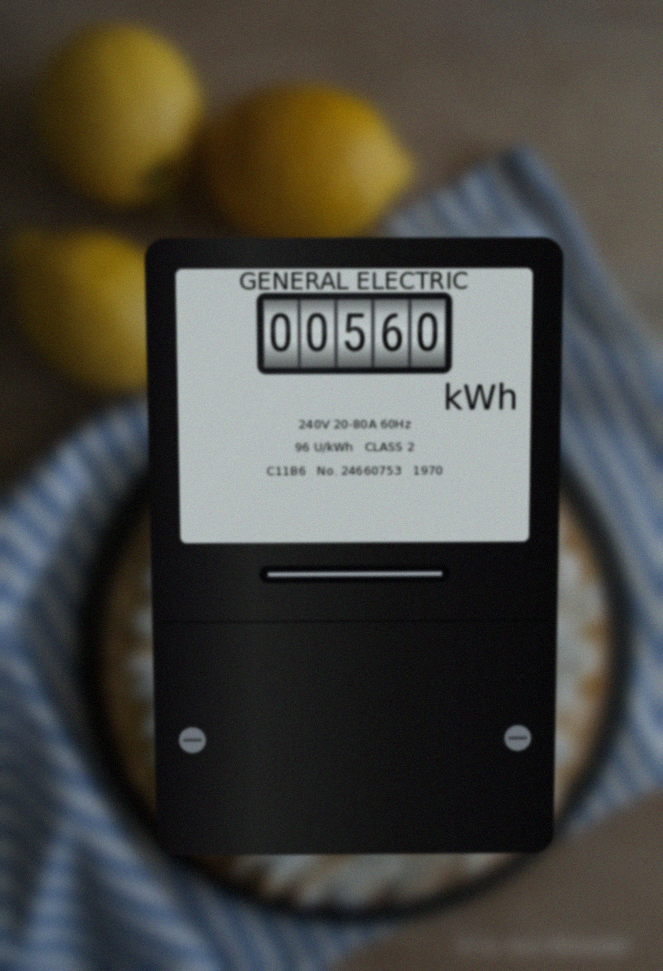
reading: value=560 unit=kWh
